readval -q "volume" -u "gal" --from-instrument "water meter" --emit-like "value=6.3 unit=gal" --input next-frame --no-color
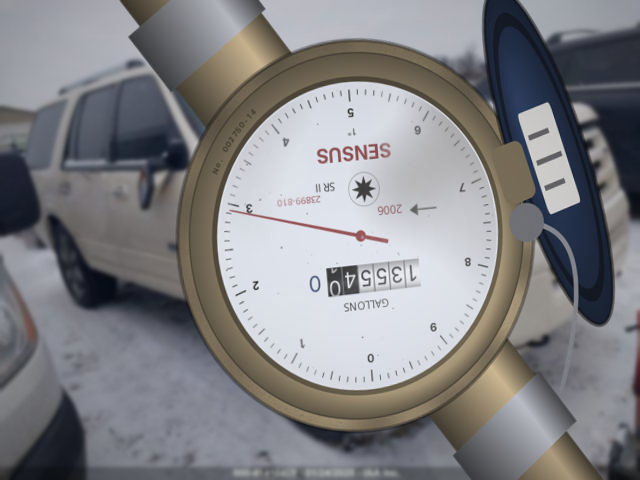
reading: value=1355402.9 unit=gal
